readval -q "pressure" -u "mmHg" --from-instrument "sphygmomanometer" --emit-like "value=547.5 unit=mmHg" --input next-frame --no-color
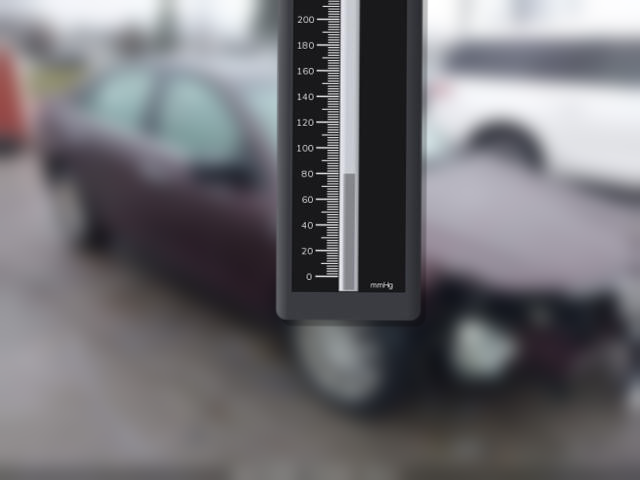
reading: value=80 unit=mmHg
